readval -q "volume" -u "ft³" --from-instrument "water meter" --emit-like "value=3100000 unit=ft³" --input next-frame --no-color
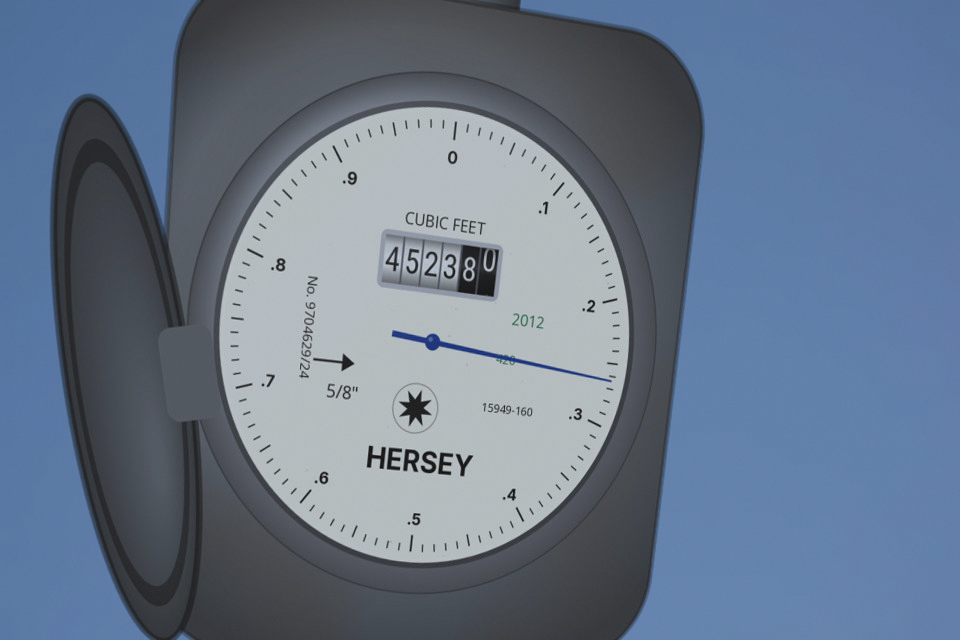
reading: value=452380.26 unit=ft³
